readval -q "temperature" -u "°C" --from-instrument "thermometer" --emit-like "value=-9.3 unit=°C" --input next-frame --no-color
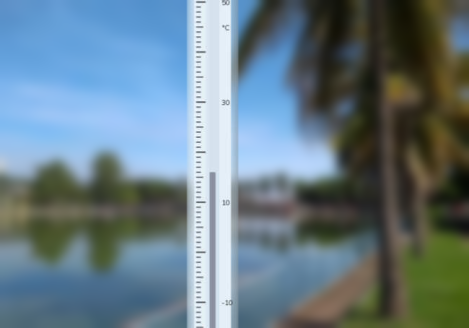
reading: value=16 unit=°C
